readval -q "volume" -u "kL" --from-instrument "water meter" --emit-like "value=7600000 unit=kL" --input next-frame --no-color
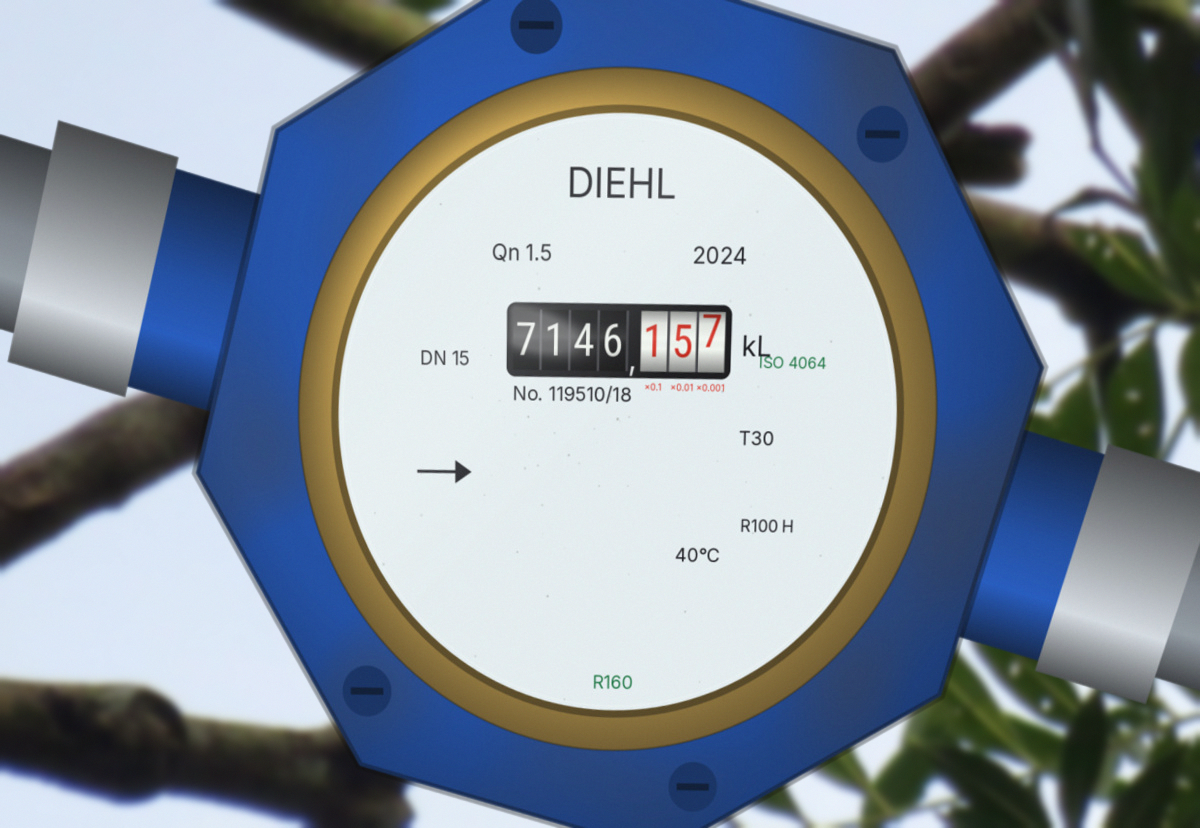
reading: value=7146.157 unit=kL
